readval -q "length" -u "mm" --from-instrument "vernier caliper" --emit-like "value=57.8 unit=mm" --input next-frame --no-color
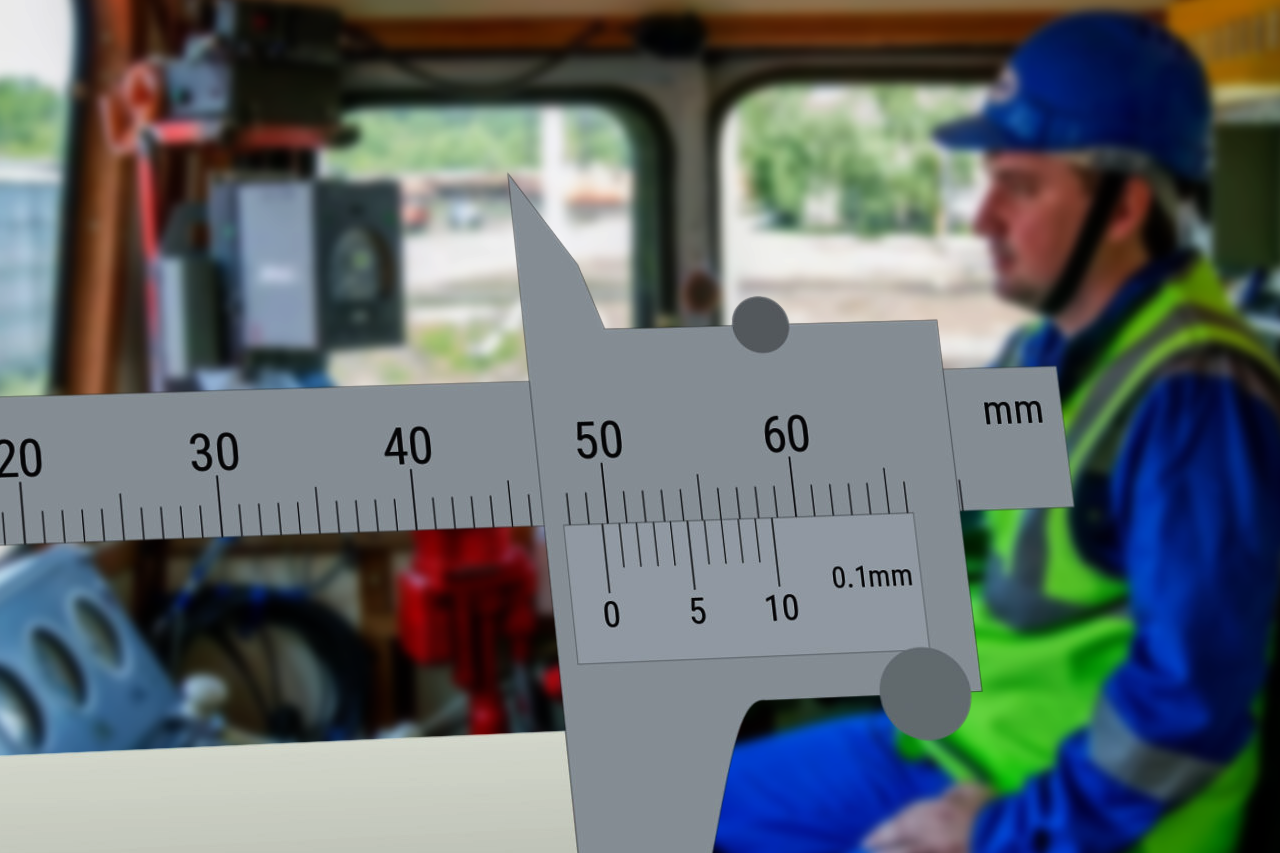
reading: value=49.7 unit=mm
